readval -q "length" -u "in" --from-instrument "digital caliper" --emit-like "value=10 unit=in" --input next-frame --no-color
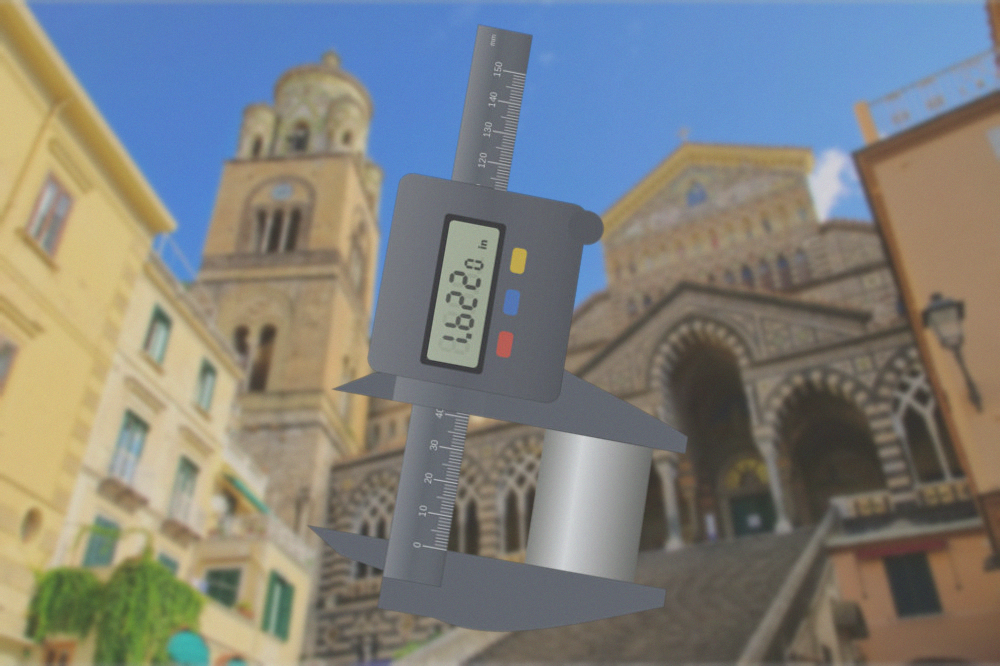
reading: value=1.6220 unit=in
